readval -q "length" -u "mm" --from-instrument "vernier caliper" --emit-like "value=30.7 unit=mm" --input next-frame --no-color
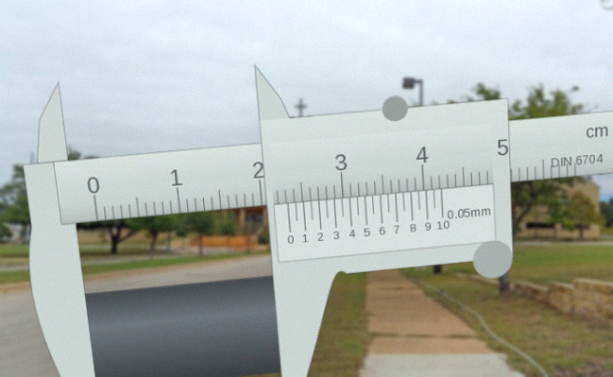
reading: value=23.2 unit=mm
